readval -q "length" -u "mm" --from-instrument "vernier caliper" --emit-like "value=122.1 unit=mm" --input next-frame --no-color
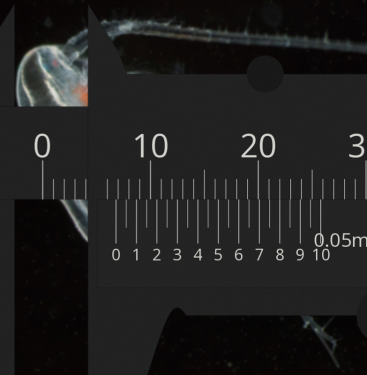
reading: value=6.8 unit=mm
